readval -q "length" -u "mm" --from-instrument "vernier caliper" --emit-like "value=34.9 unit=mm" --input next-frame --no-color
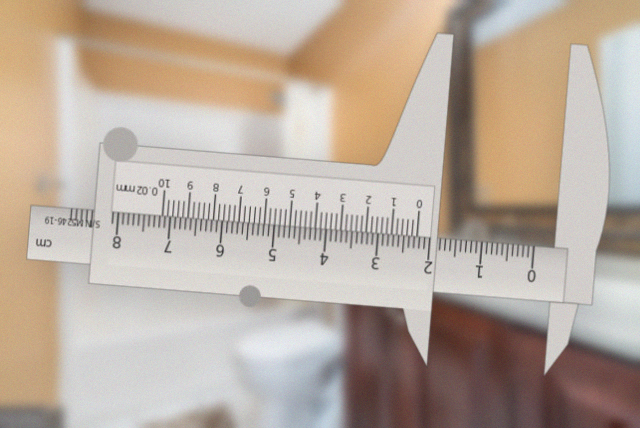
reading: value=22.5 unit=mm
